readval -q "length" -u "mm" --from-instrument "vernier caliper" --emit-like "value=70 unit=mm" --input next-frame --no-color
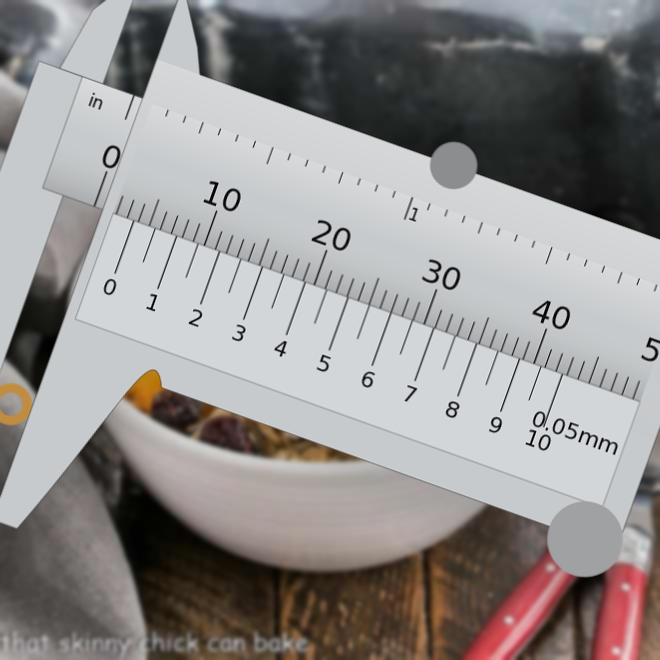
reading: value=3.6 unit=mm
